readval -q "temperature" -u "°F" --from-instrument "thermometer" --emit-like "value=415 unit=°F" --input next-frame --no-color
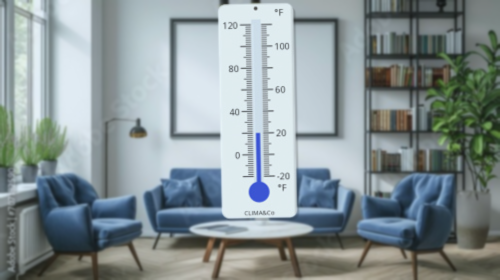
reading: value=20 unit=°F
